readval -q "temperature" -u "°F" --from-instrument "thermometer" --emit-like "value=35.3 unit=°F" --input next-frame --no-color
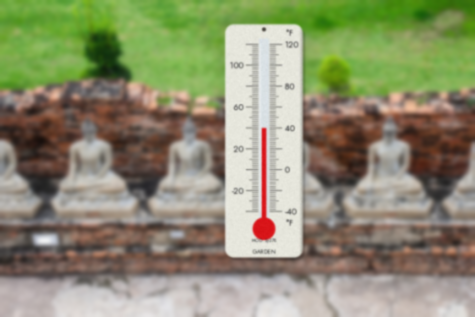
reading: value=40 unit=°F
